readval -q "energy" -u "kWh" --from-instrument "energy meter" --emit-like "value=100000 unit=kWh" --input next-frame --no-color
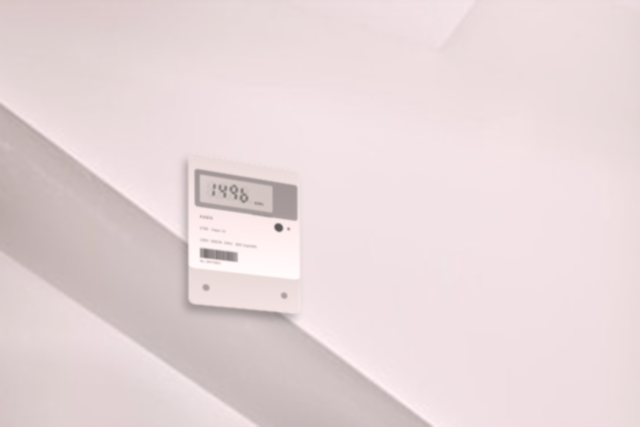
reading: value=1496 unit=kWh
